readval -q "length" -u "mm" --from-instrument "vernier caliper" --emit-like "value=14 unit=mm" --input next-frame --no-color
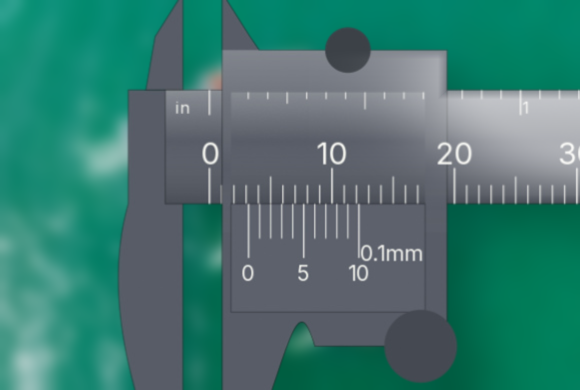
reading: value=3.2 unit=mm
